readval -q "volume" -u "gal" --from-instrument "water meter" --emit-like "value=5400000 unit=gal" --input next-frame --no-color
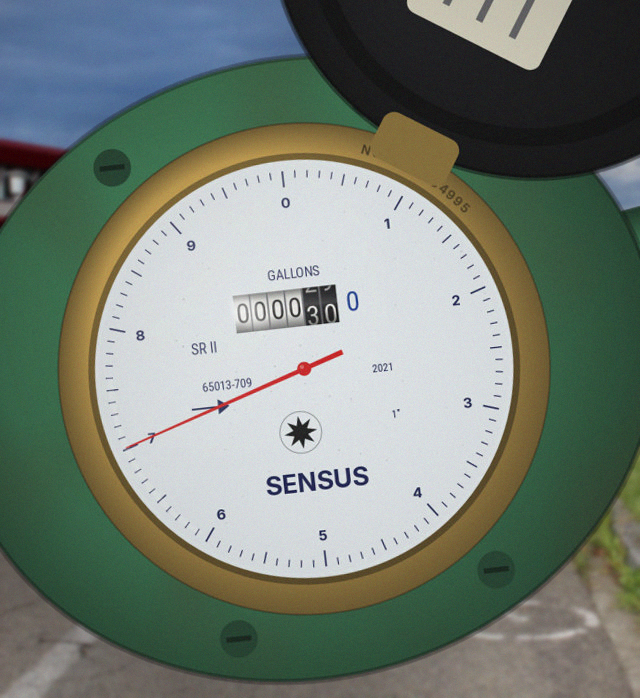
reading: value=297.0 unit=gal
